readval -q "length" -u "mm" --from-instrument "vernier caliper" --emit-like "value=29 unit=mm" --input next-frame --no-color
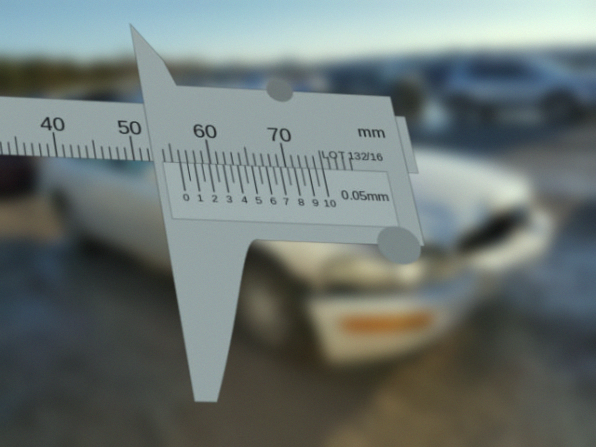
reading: value=56.0 unit=mm
